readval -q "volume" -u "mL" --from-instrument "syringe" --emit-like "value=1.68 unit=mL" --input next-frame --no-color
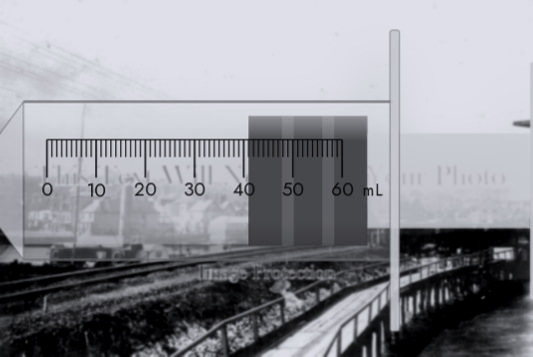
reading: value=41 unit=mL
